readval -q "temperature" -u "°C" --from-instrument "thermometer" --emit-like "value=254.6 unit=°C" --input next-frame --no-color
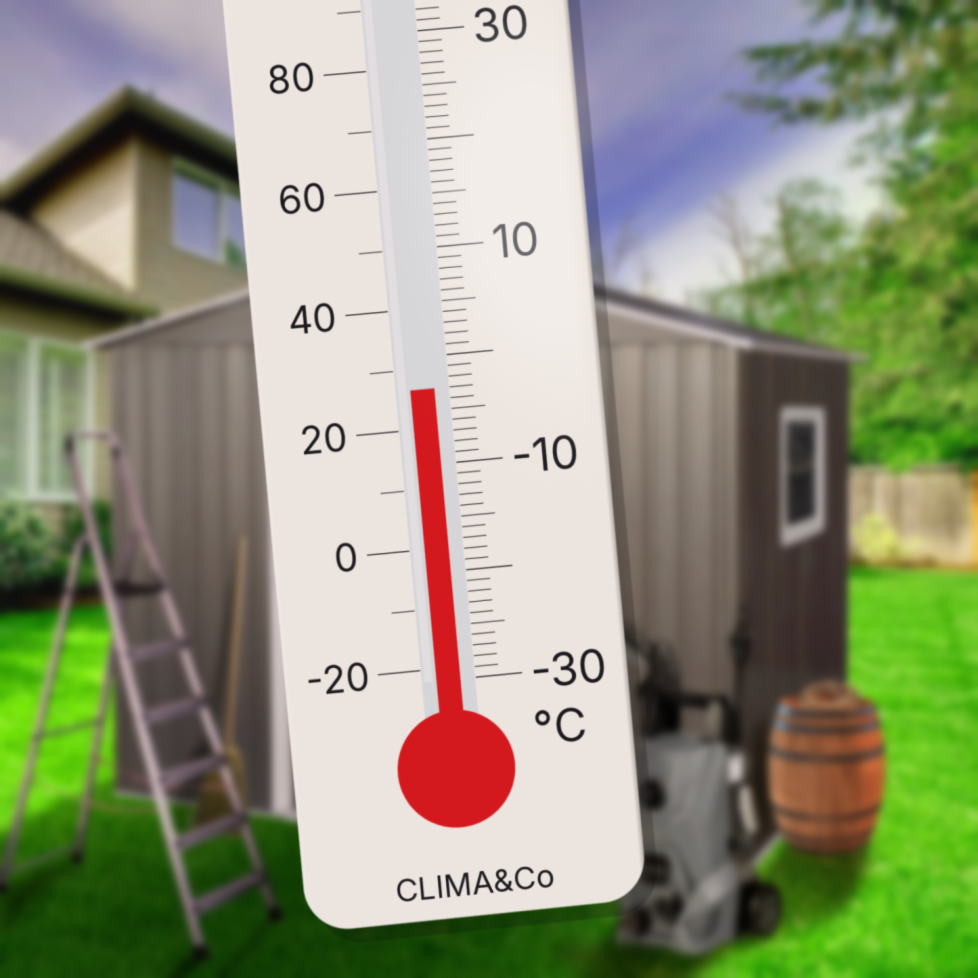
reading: value=-3 unit=°C
